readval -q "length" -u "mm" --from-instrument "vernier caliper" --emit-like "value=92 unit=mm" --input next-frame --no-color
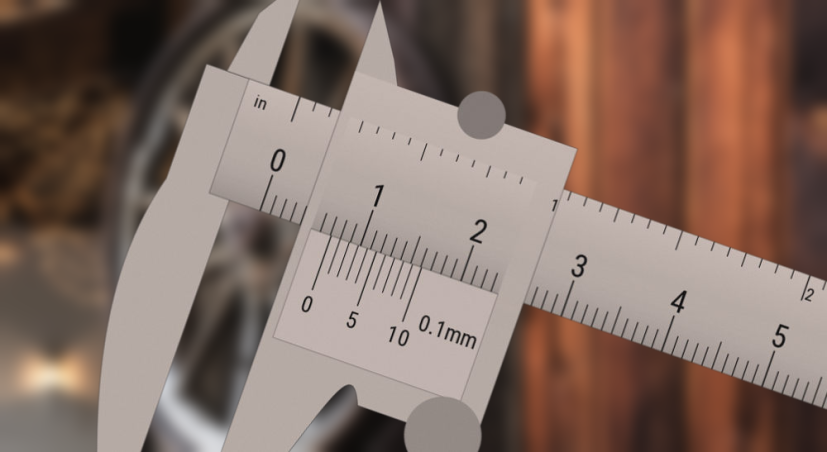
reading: value=7.1 unit=mm
